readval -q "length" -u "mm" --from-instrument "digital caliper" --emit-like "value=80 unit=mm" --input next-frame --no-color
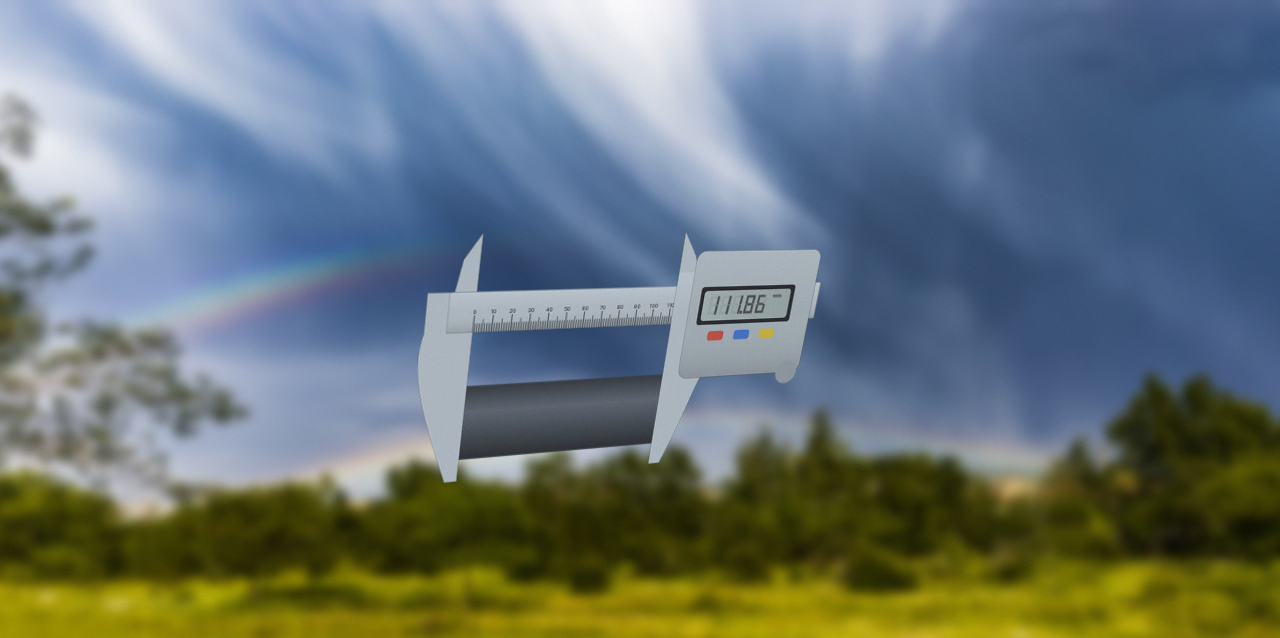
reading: value=111.86 unit=mm
